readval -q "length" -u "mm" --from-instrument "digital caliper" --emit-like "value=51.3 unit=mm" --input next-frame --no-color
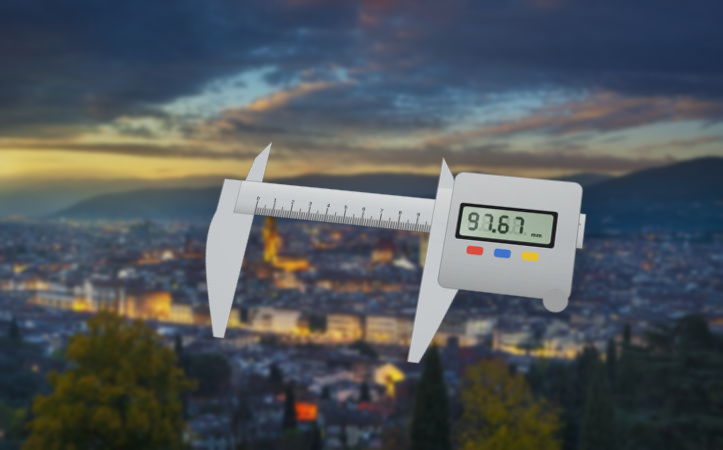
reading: value=97.67 unit=mm
